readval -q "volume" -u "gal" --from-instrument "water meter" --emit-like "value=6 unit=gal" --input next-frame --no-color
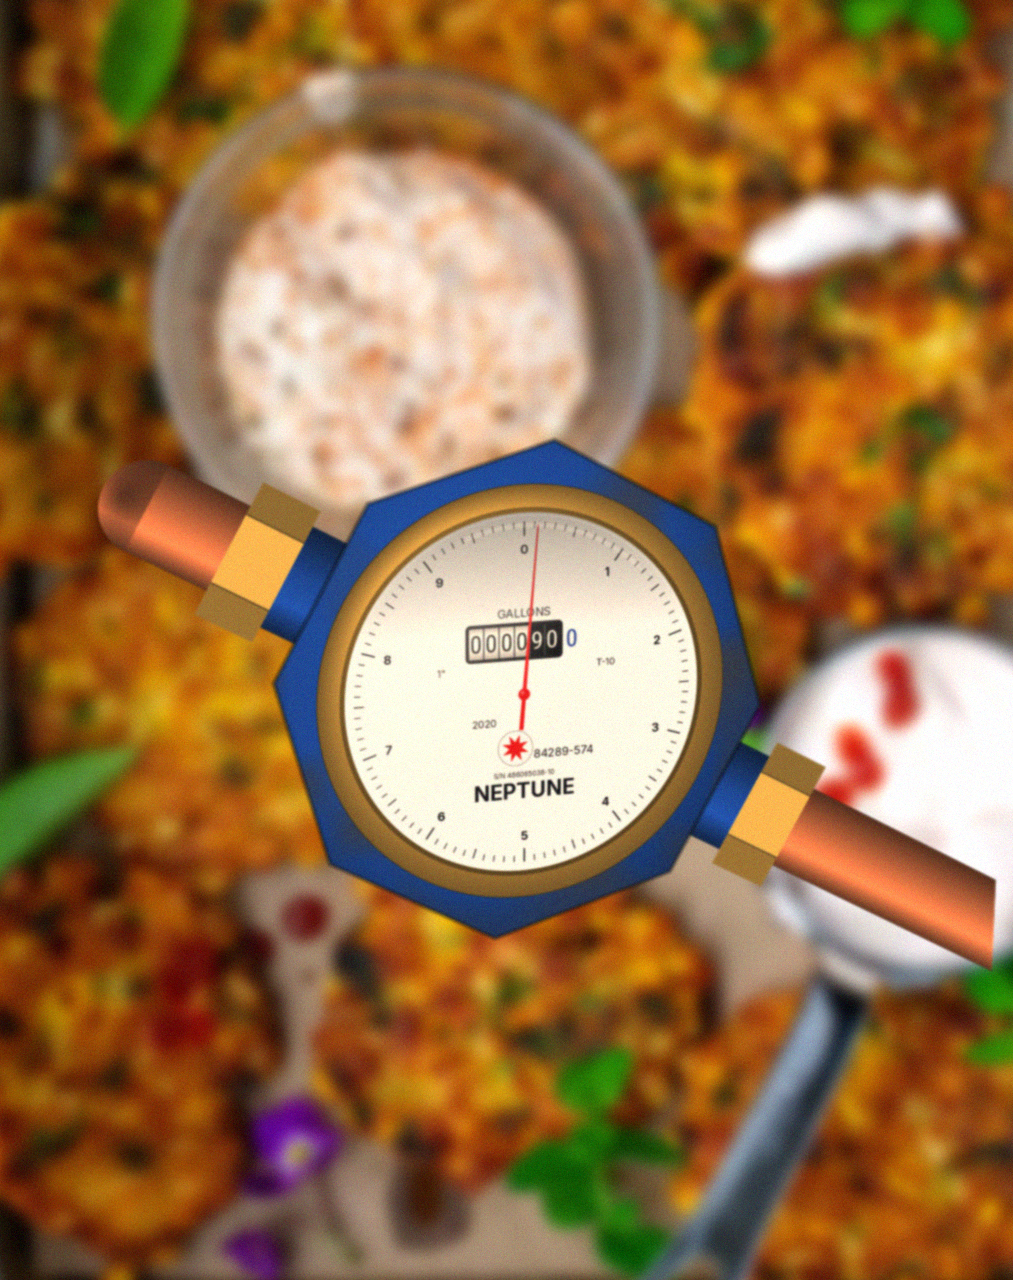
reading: value=900.1 unit=gal
